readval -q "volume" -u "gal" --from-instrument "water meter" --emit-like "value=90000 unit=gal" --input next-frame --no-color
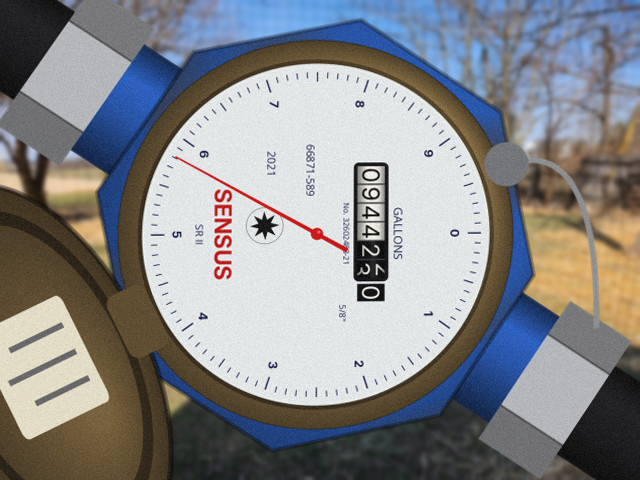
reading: value=944225.8 unit=gal
